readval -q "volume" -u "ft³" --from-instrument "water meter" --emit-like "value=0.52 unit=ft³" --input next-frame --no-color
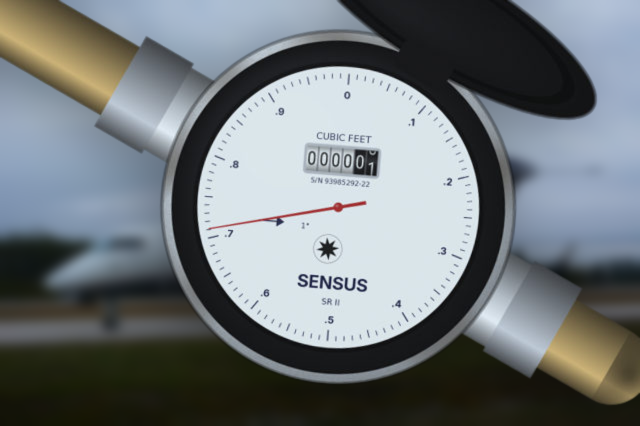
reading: value=0.71 unit=ft³
